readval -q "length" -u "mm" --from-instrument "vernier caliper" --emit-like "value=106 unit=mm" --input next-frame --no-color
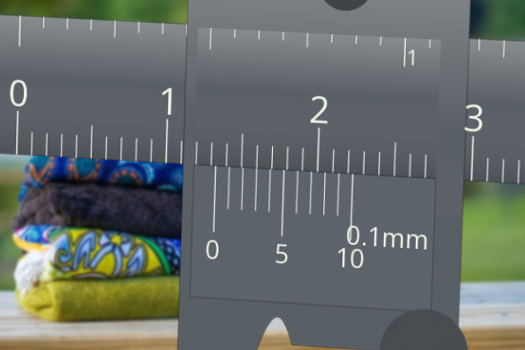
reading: value=13.3 unit=mm
